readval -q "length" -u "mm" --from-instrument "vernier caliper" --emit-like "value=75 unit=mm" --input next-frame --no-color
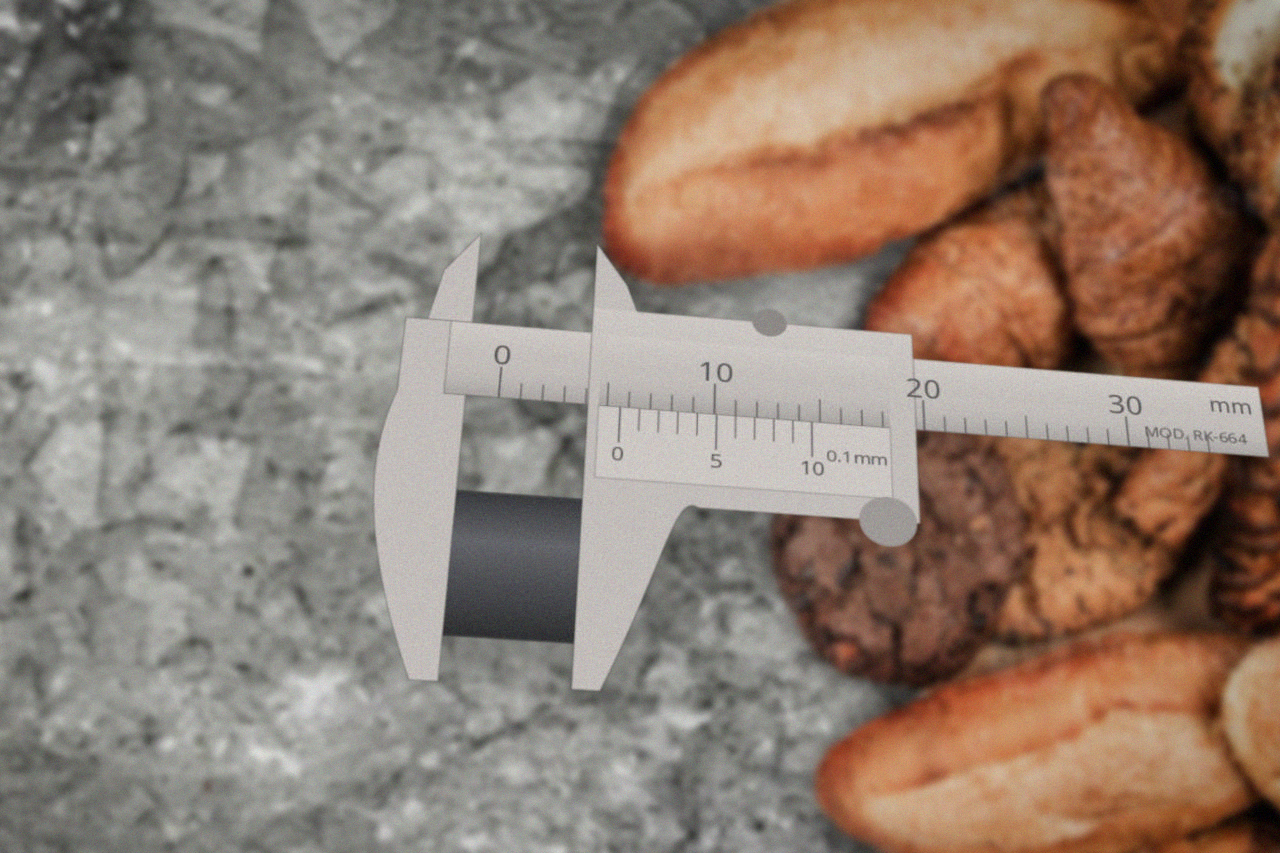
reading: value=5.6 unit=mm
